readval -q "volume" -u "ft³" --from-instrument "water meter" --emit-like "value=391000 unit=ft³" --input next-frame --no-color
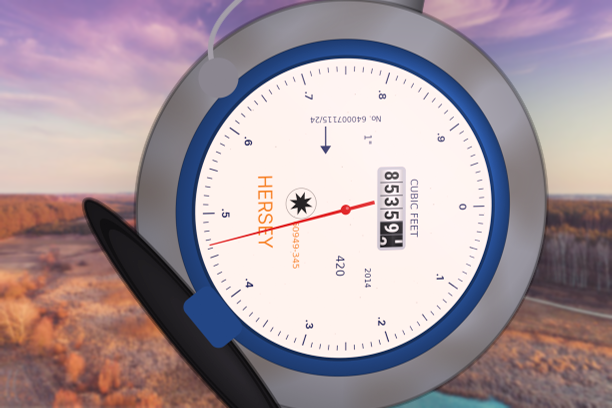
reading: value=853591.46 unit=ft³
